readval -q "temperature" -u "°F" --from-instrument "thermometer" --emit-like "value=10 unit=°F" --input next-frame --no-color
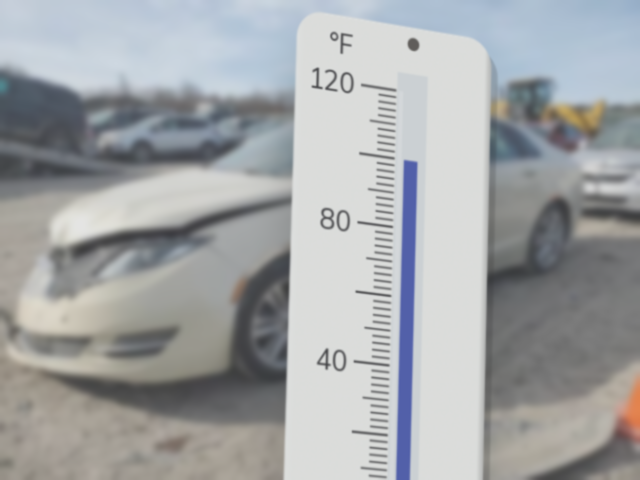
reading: value=100 unit=°F
